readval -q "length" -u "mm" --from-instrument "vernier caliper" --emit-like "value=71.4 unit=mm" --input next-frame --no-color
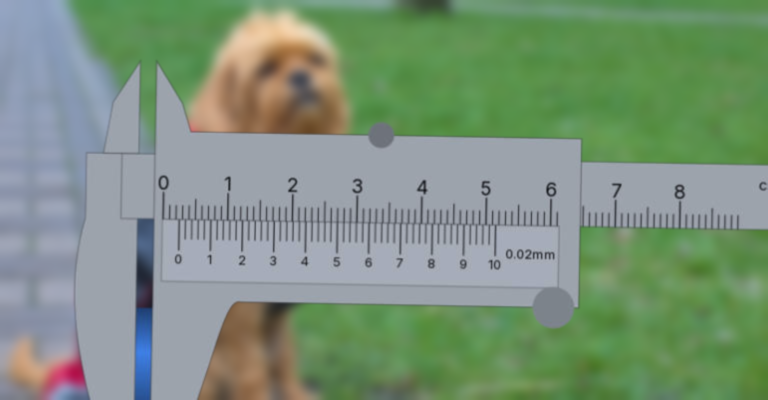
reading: value=2.5 unit=mm
